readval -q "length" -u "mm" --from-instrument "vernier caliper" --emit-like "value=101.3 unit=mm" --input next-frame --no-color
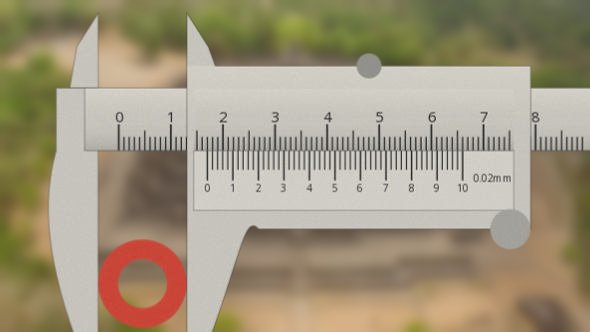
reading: value=17.0 unit=mm
